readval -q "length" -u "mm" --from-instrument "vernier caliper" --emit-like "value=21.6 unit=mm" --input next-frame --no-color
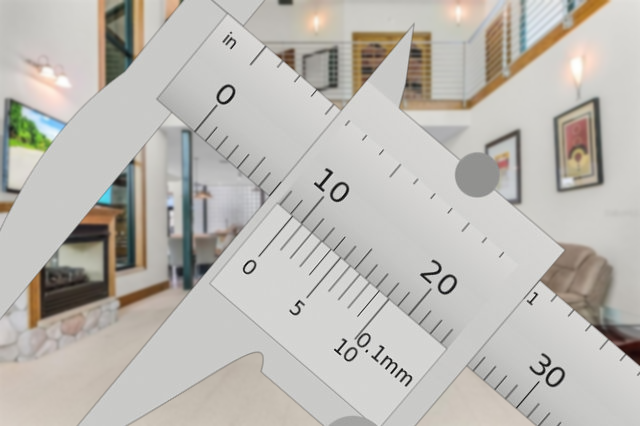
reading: value=9.2 unit=mm
